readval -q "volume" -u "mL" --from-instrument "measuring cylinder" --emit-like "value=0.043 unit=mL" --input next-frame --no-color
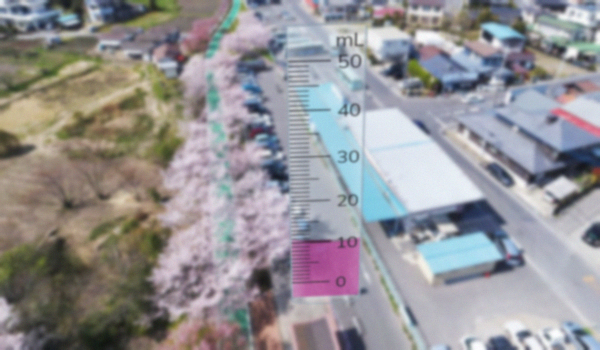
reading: value=10 unit=mL
